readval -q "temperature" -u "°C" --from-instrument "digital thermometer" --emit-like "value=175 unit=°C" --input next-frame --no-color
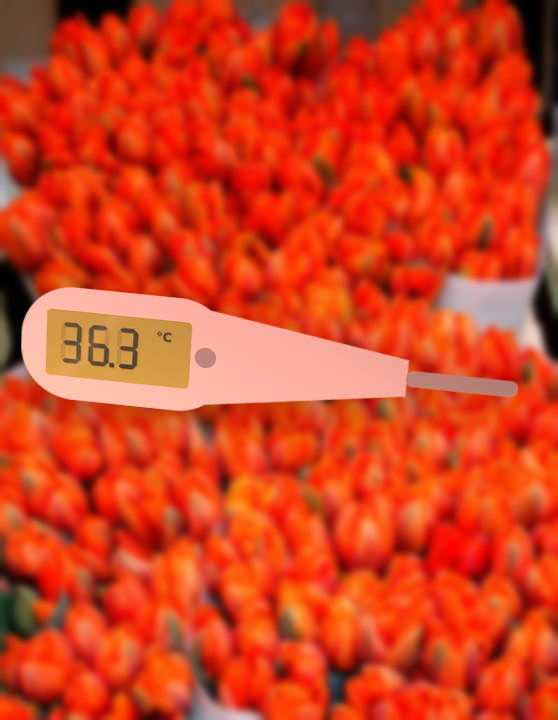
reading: value=36.3 unit=°C
